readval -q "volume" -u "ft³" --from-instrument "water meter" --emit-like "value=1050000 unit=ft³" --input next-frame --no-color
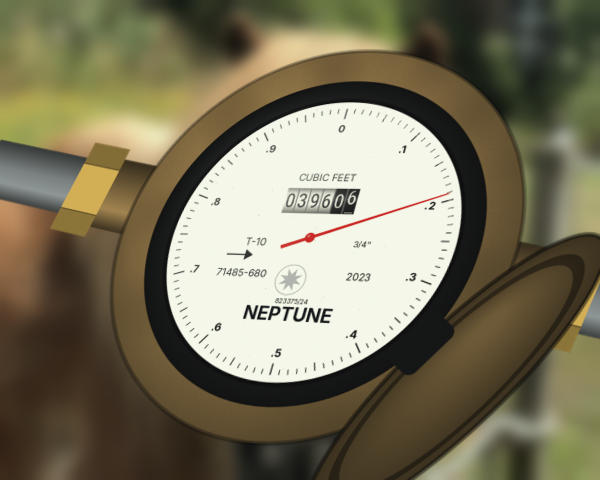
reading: value=39606.19 unit=ft³
